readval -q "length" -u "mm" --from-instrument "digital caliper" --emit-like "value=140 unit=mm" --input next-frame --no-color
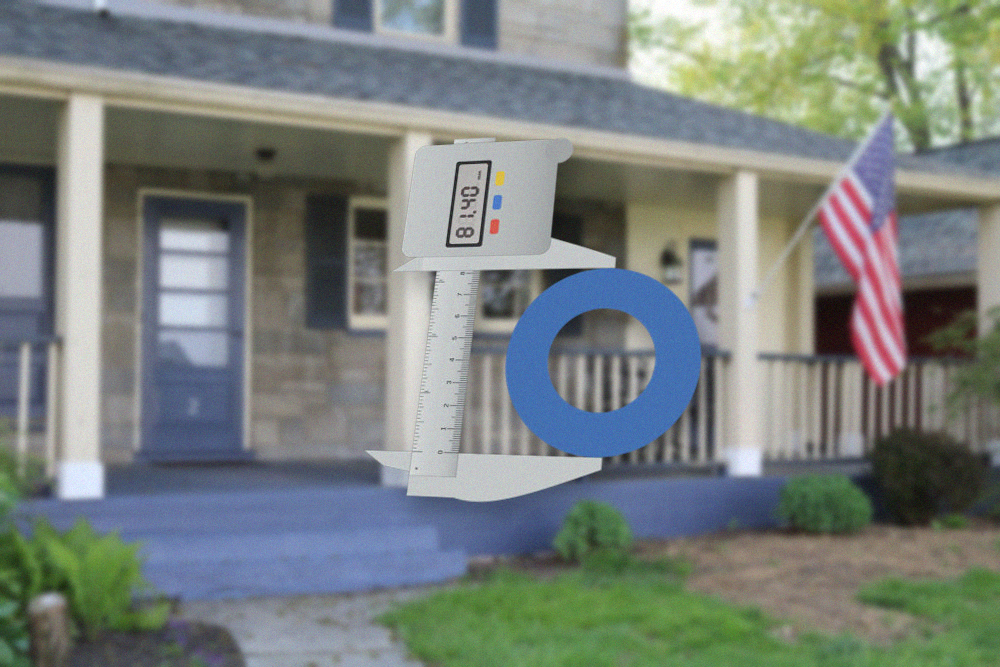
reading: value=81.40 unit=mm
